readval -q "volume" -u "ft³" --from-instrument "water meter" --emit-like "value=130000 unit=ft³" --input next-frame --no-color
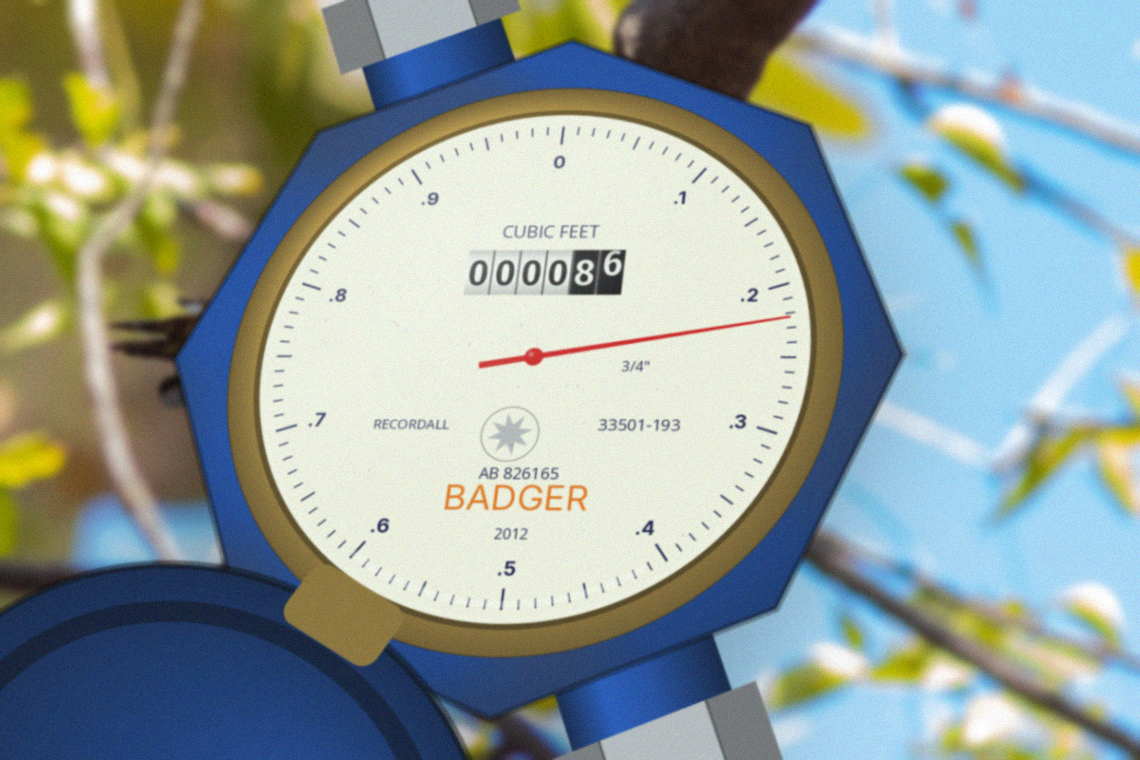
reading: value=86.22 unit=ft³
